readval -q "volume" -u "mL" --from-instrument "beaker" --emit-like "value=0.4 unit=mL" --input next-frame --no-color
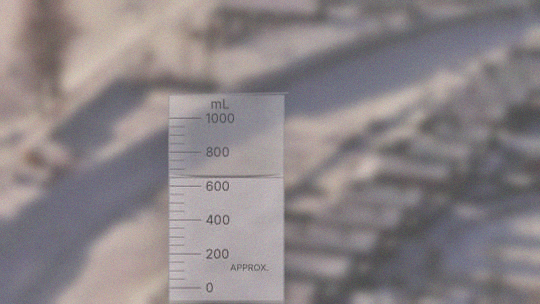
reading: value=650 unit=mL
